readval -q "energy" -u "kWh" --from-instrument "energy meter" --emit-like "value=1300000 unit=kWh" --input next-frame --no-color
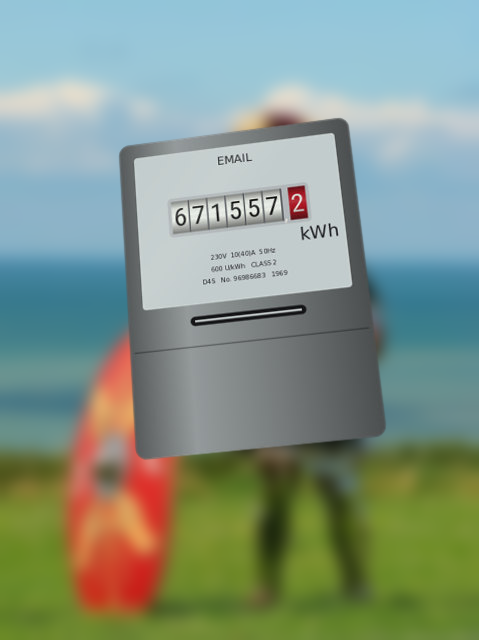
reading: value=671557.2 unit=kWh
